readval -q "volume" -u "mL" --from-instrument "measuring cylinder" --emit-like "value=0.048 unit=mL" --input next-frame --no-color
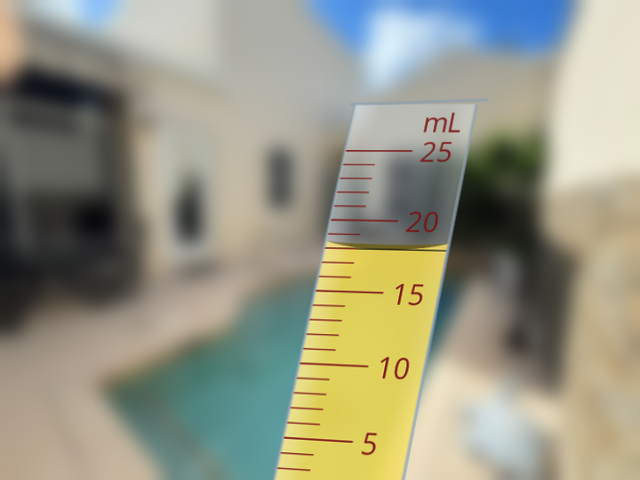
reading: value=18 unit=mL
